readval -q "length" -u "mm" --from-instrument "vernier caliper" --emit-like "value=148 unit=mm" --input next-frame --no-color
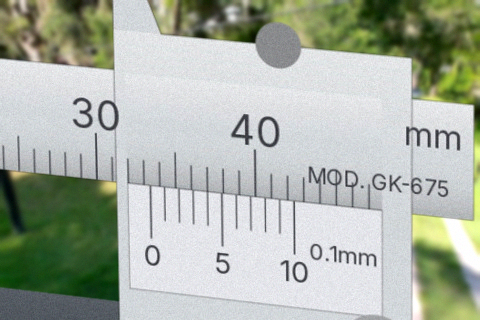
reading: value=33.4 unit=mm
